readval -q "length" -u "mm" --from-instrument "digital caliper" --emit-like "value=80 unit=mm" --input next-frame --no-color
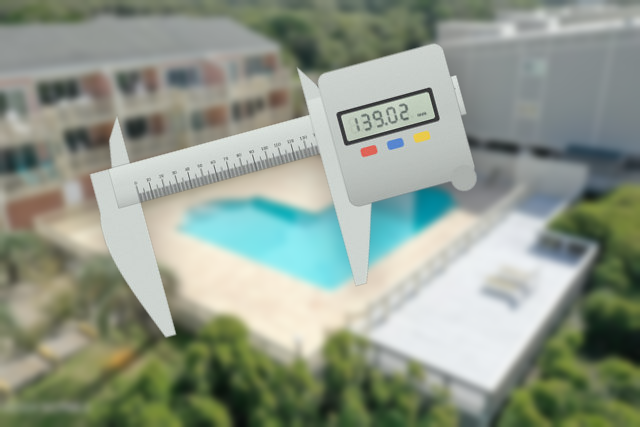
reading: value=139.02 unit=mm
